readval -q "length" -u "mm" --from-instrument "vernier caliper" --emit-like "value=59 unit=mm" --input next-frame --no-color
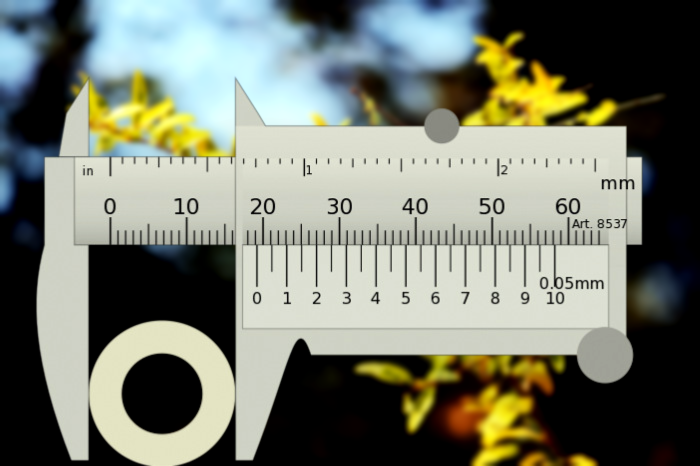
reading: value=19.2 unit=mm
